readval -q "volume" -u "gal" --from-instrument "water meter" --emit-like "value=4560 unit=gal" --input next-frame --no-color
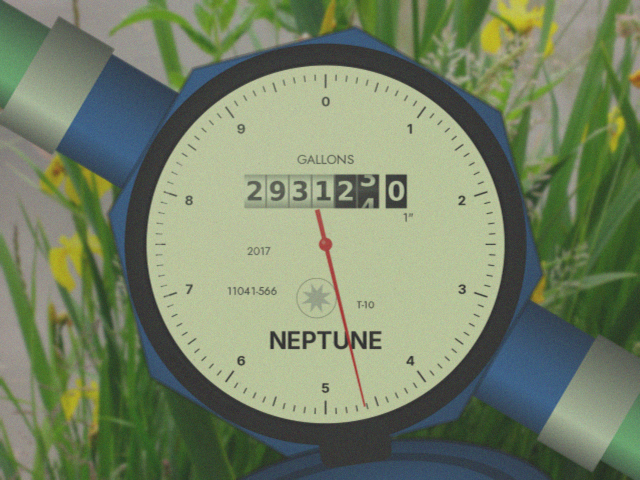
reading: value=2931234.6 unit=gal
